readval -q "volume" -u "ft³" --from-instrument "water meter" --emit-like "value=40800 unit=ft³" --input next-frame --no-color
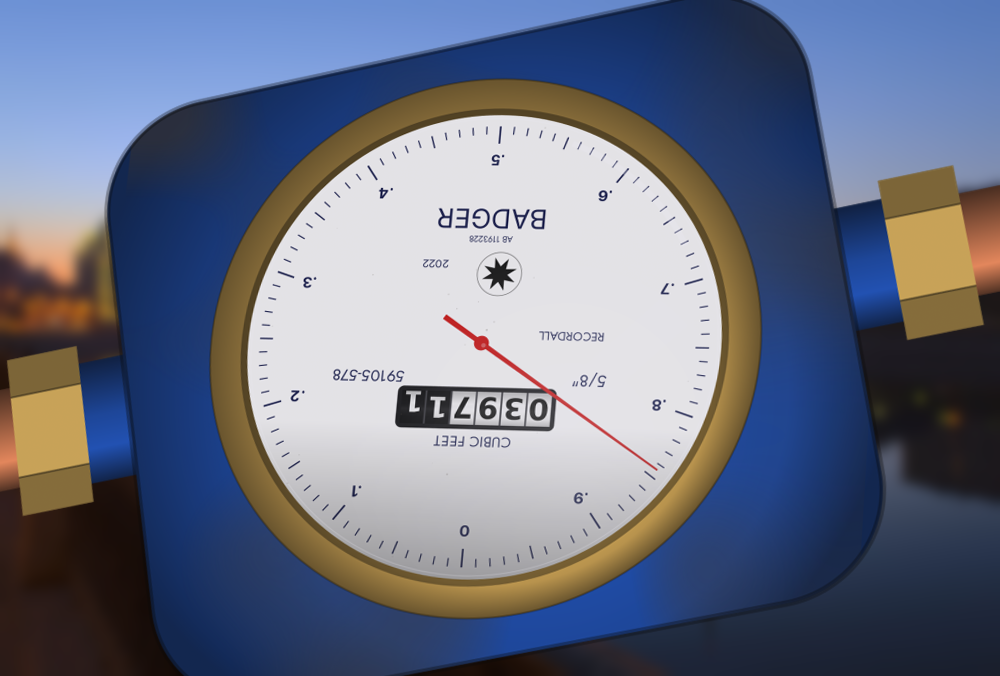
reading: value=39710.84 unit=ft³
